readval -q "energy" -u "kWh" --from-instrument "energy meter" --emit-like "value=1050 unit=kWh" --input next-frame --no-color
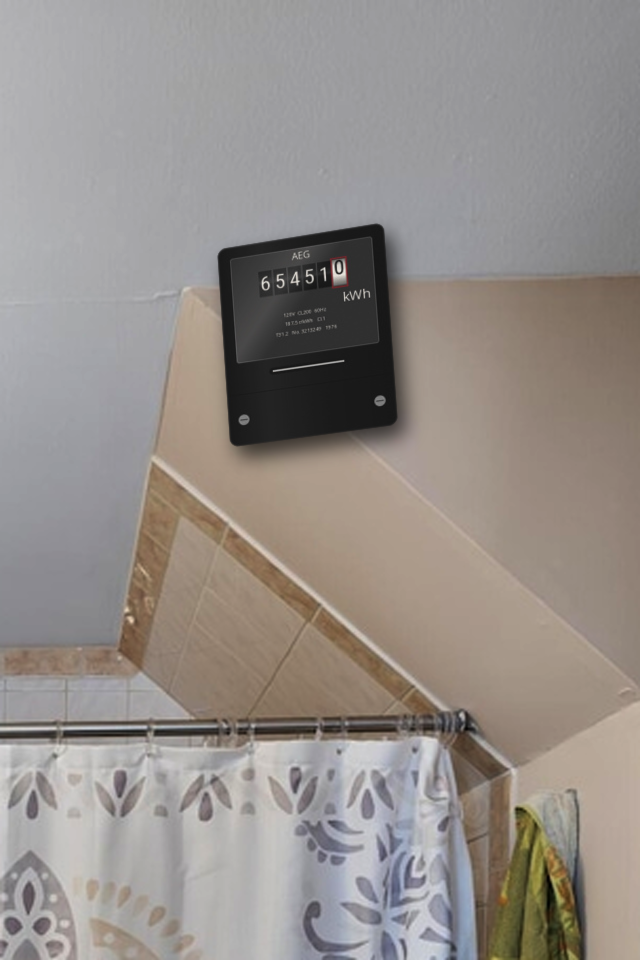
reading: value=65451.0 unit=kWh
